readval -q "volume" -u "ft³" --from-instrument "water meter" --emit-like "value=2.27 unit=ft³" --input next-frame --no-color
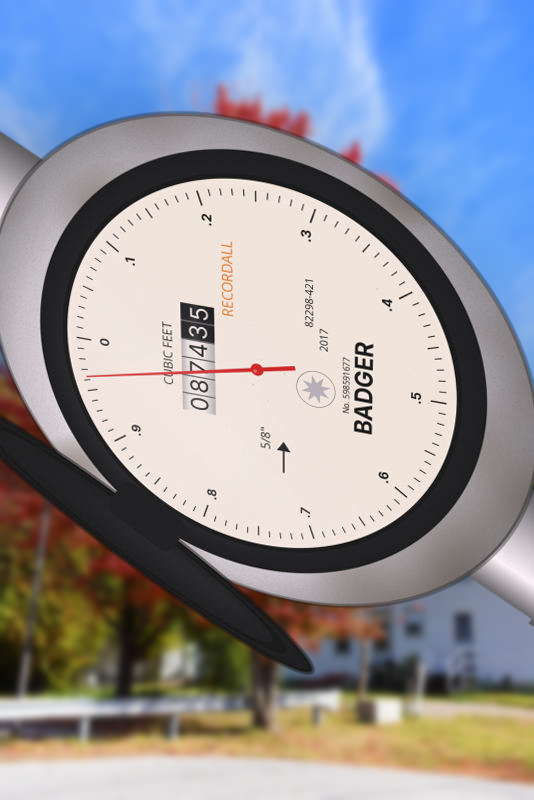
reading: value=87434.96 unit=ft³
